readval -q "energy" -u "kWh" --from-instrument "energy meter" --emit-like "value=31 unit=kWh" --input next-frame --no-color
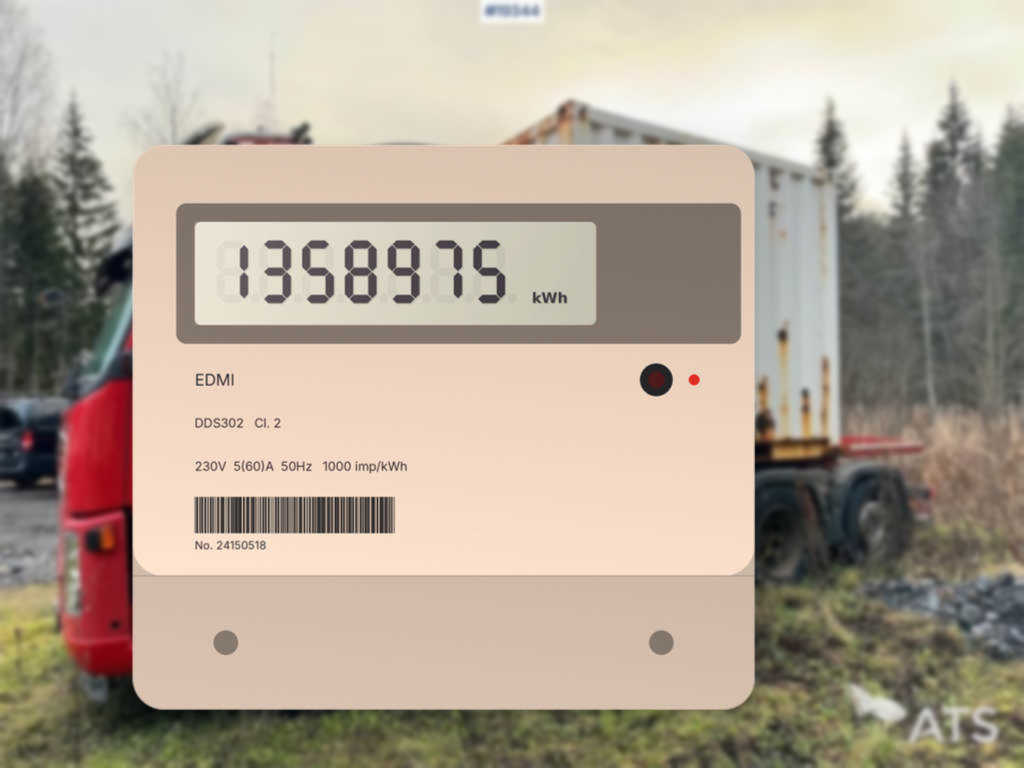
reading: value=1358975 unit=kWh
